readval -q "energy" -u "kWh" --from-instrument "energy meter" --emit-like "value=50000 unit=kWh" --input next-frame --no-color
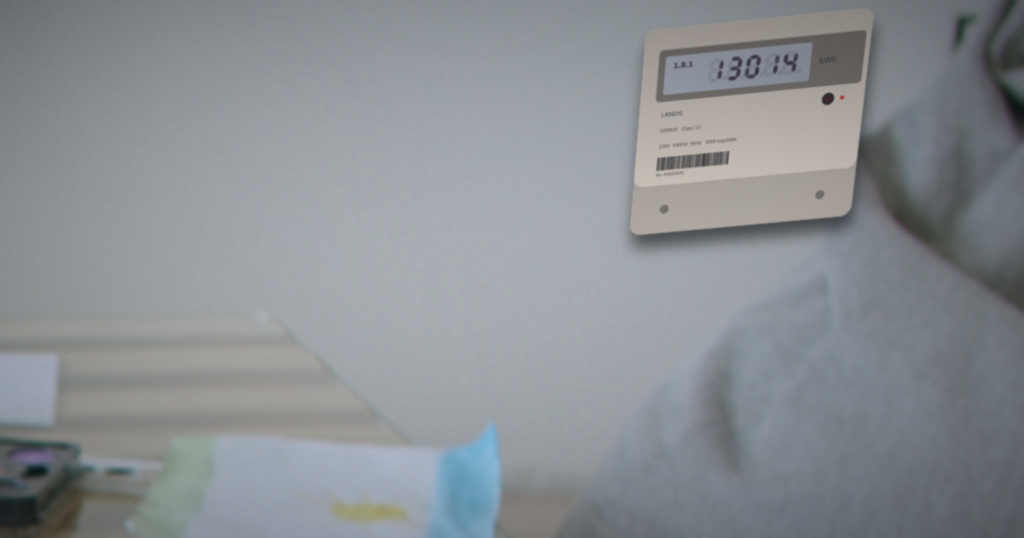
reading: value=13014 unit=kWh
